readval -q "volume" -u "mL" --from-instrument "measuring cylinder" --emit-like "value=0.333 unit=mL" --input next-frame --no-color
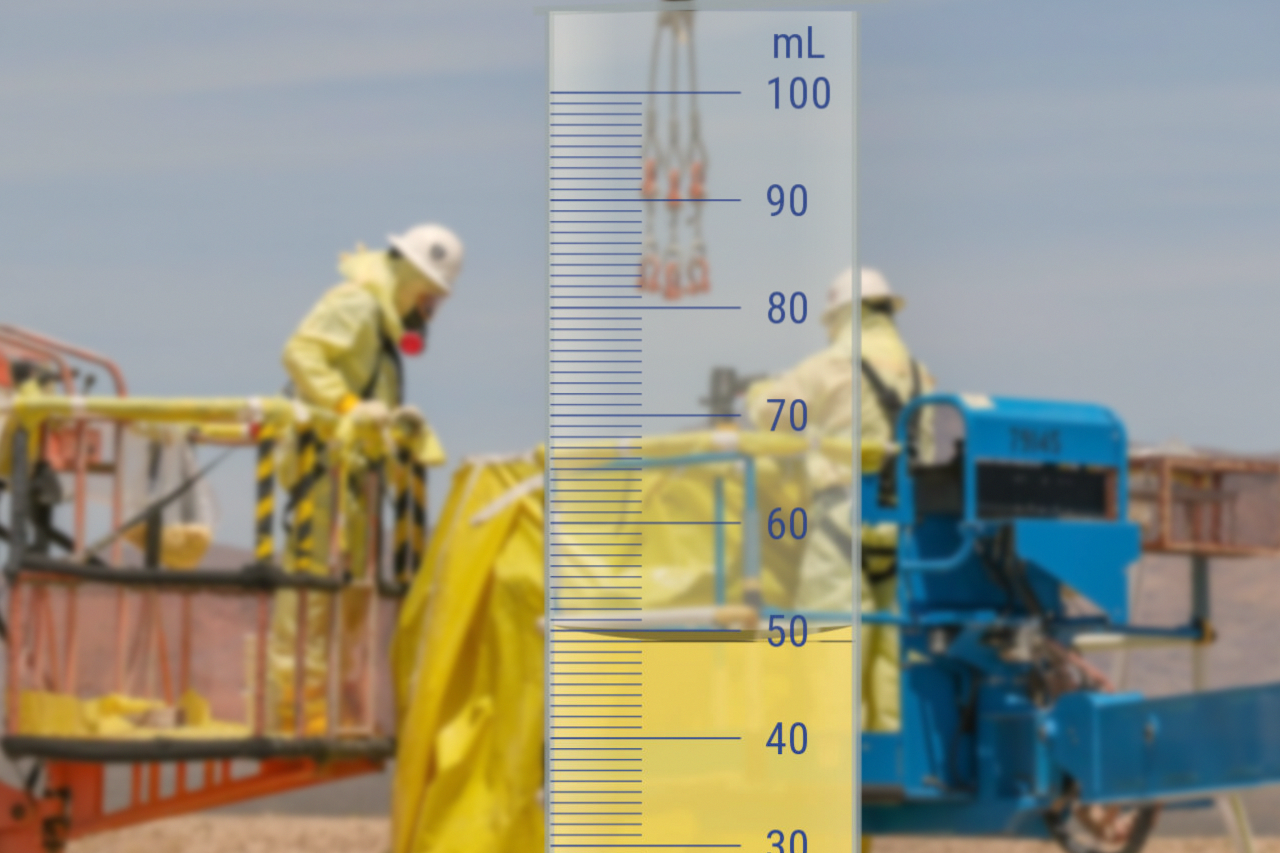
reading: value=49 unit=mL
